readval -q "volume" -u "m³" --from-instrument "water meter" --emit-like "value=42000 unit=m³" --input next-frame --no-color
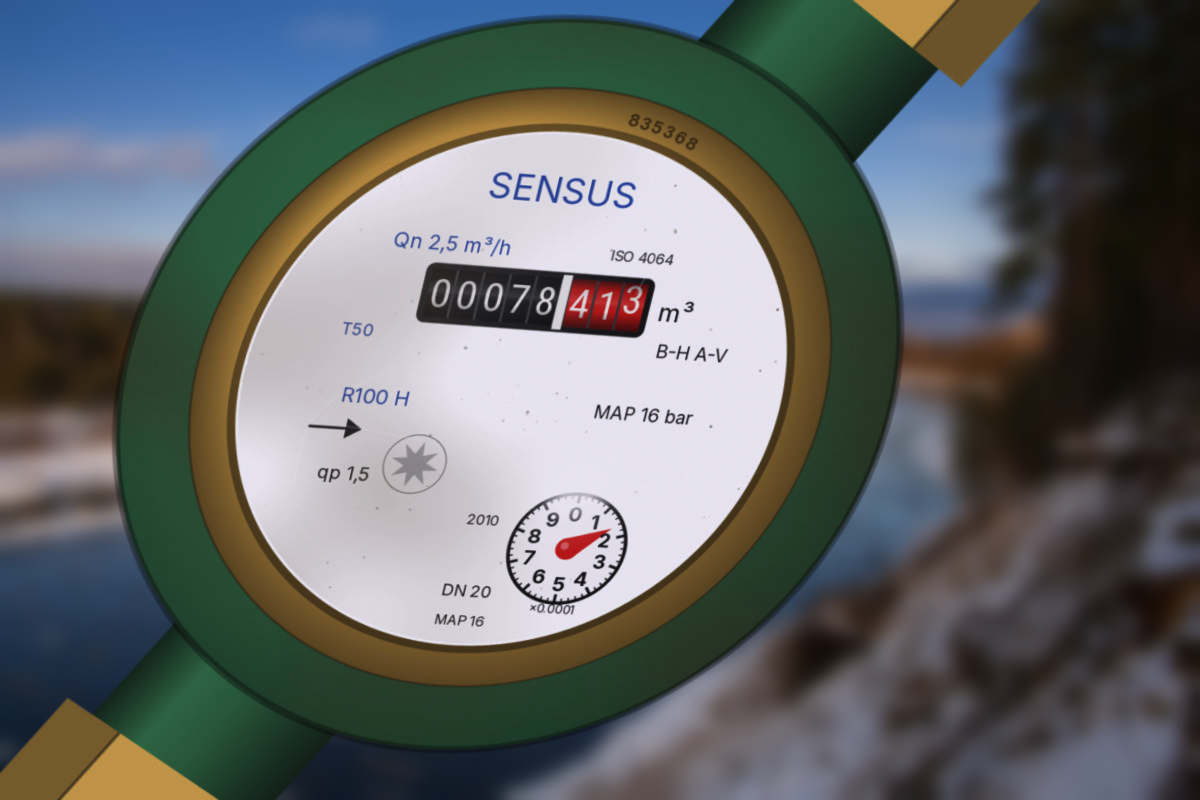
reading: value=78.4131 unit=m³
